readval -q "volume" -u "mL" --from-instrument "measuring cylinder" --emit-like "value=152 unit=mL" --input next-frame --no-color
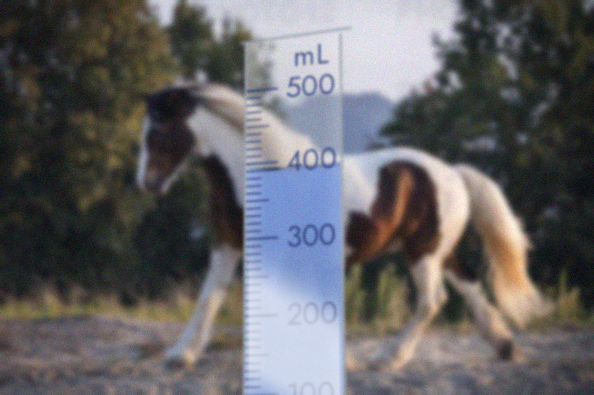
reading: value=390 unit=mL
